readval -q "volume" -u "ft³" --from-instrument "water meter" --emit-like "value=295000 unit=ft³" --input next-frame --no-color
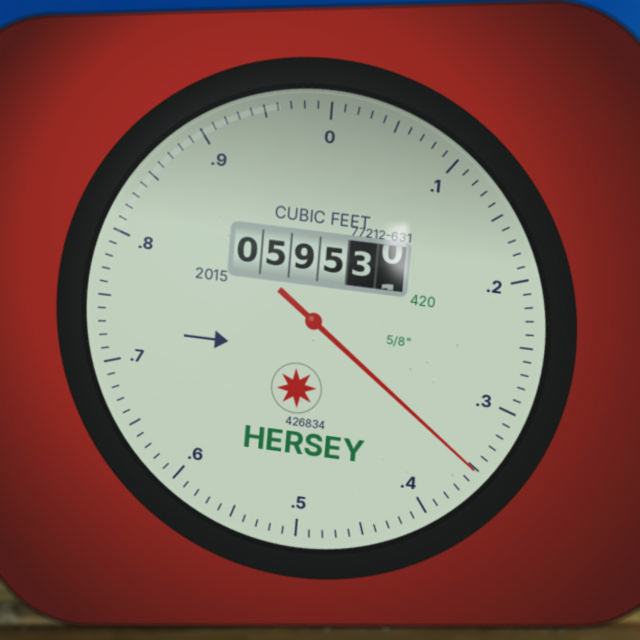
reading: value=59530.35 unit=ft³
